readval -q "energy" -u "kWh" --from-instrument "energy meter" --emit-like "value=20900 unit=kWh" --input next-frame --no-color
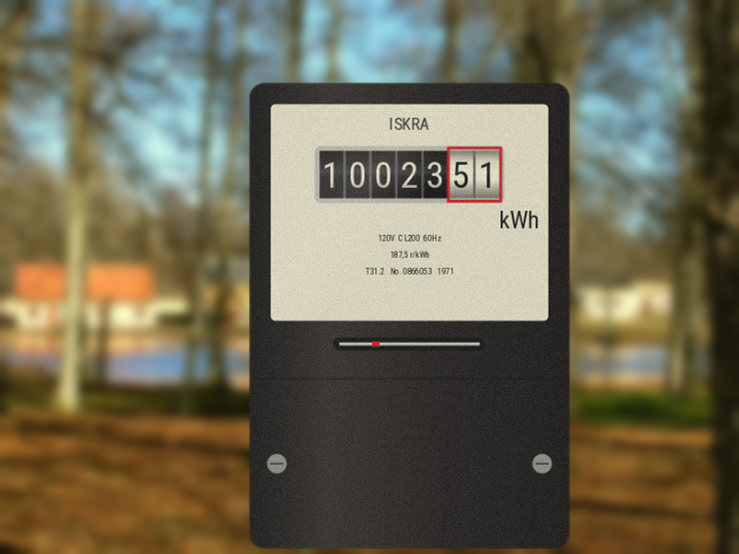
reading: value=10023.51 unit=kWh
